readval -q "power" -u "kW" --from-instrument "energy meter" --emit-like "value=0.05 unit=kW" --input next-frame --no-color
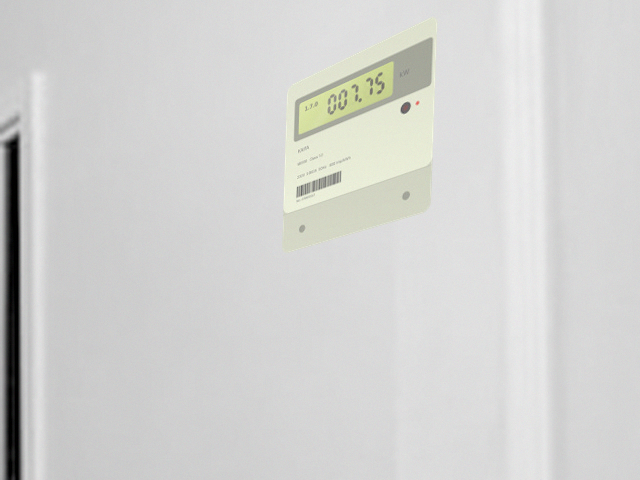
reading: value=7.75 unit=kW
